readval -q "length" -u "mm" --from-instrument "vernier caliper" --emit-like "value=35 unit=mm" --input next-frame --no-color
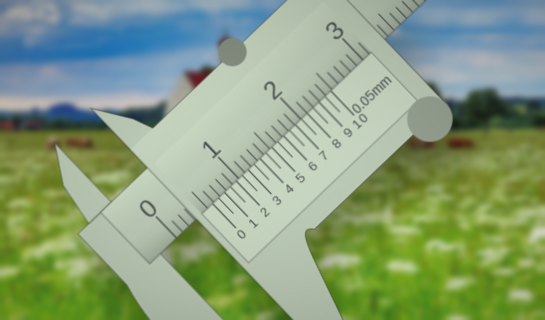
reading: value=5.8 unit=mm
